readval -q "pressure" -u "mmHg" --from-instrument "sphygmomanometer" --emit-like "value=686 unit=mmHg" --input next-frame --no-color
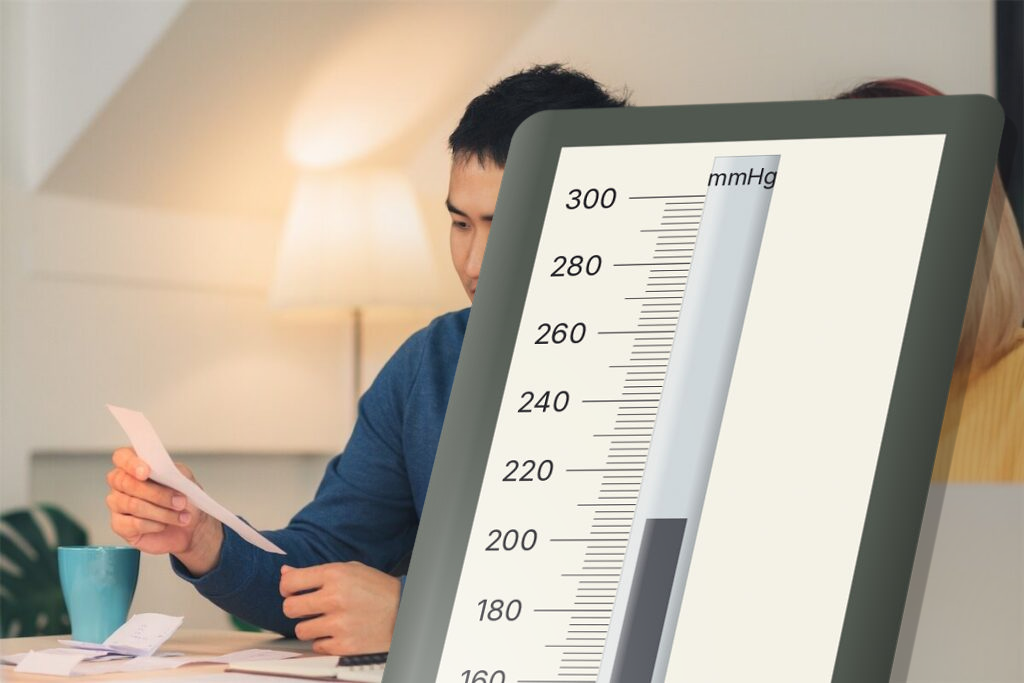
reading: value=206 unit=mmHg
